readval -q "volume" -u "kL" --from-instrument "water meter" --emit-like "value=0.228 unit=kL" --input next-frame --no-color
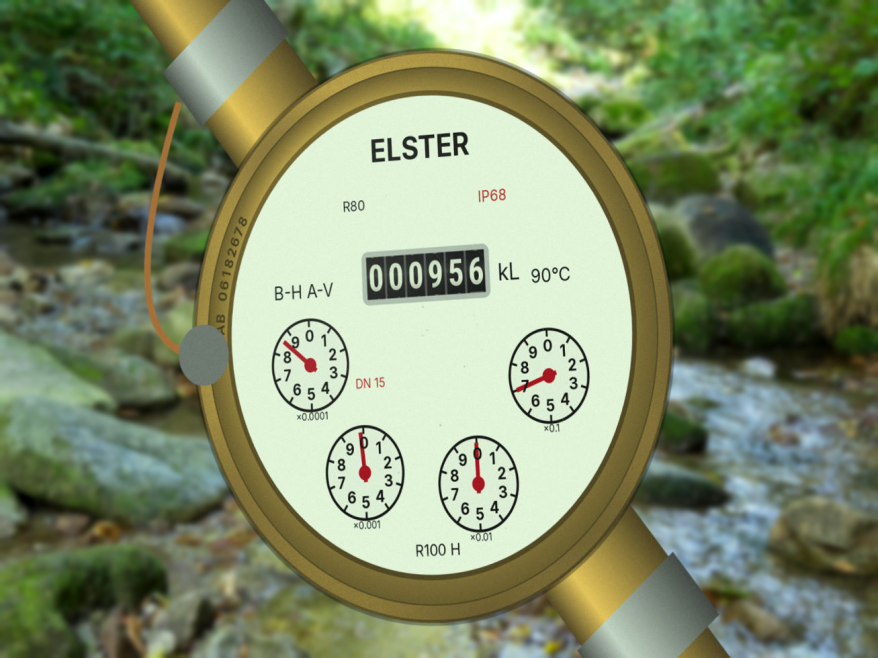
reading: value=956.6998 unit=kL
